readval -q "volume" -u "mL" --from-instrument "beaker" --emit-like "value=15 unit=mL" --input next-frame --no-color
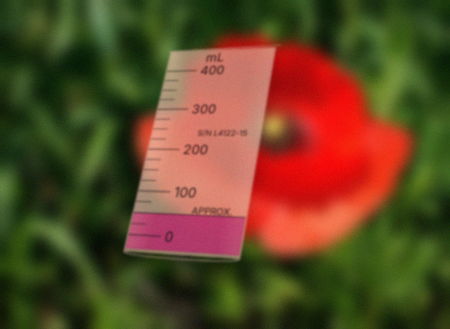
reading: value=50 unit=mL
